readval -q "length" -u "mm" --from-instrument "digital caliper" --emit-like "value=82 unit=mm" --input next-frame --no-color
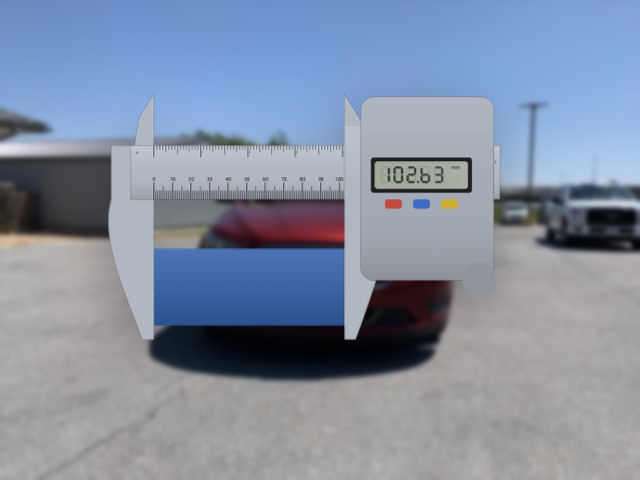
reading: value=102.63 unit=mm
